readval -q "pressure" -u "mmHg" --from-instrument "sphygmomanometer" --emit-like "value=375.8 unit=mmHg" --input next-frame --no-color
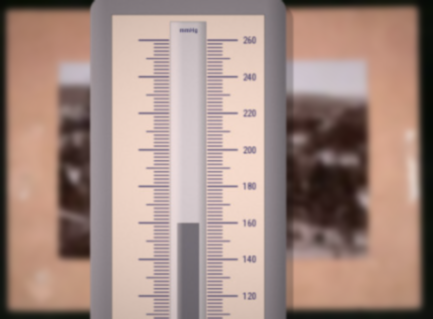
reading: value=160 unit=mmHg
